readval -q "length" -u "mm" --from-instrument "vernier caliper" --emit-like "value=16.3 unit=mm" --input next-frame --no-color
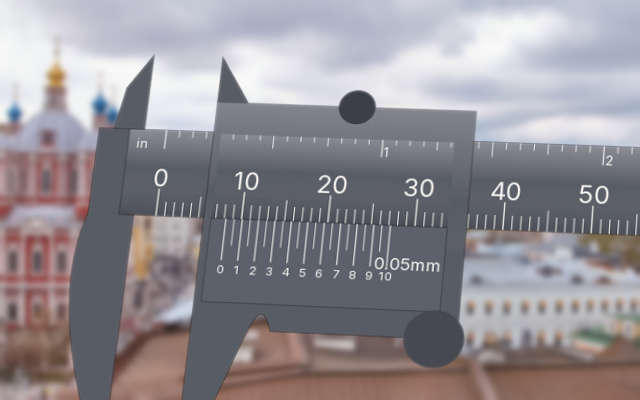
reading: value=8.2 unit=mm
